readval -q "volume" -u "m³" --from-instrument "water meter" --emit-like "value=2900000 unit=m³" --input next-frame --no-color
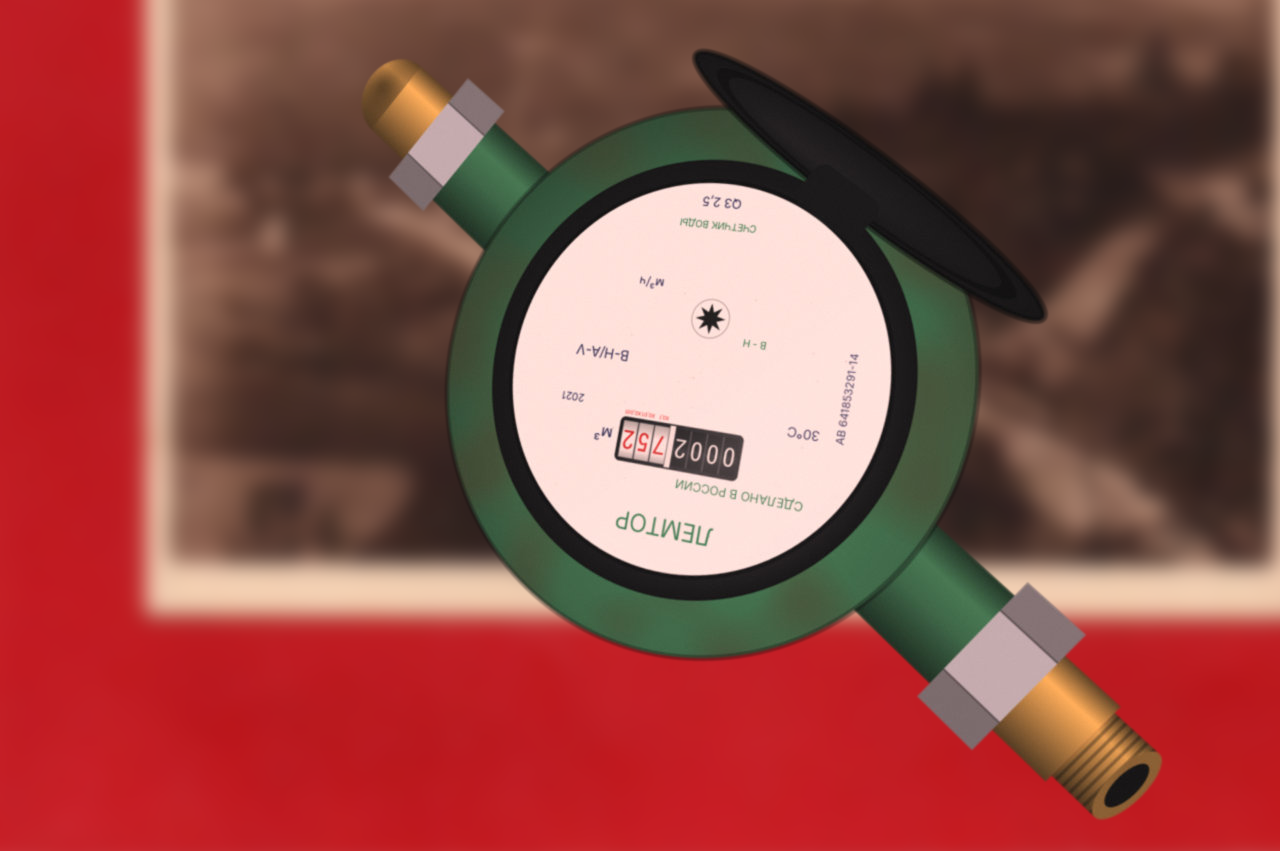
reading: value=2.752 unit=m³
